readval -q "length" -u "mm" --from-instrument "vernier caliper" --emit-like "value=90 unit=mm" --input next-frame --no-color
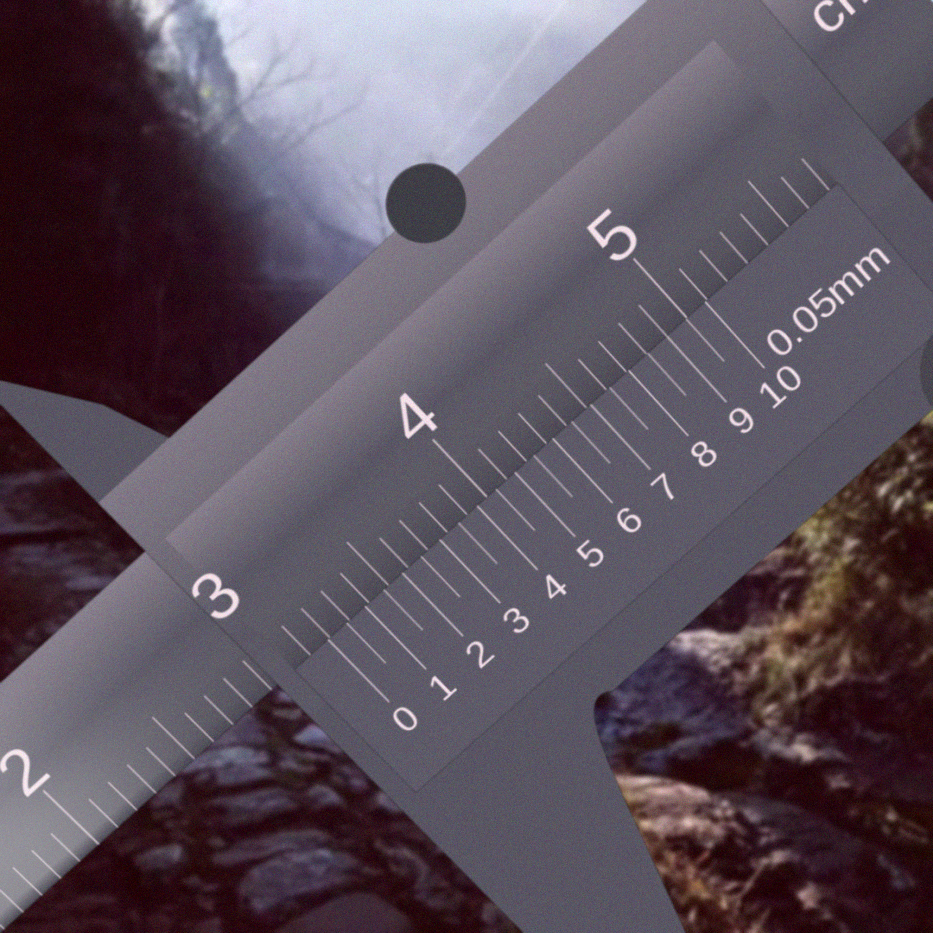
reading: value=31.90 unit=mm
